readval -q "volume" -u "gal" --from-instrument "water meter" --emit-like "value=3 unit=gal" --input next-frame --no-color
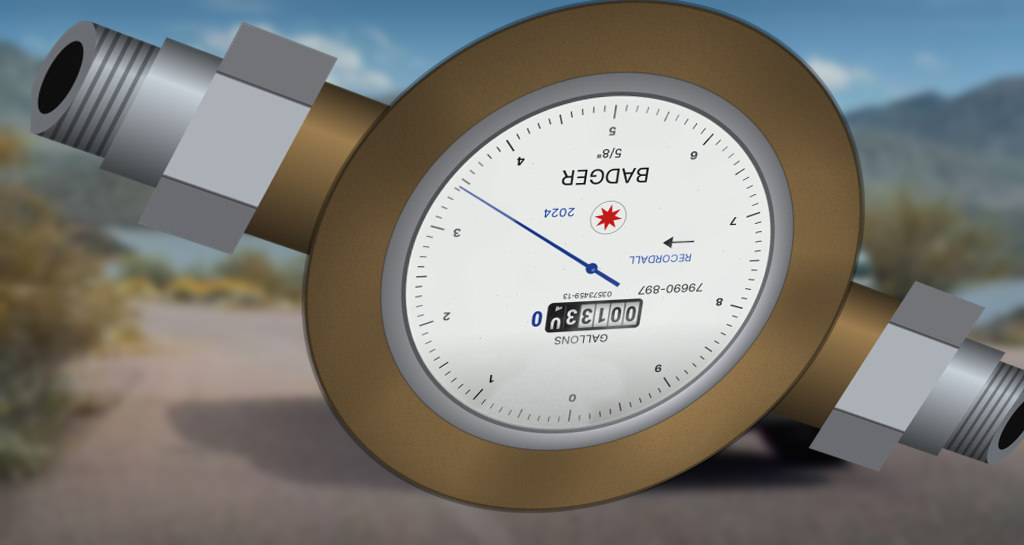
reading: value=13303.4 unit=gal
